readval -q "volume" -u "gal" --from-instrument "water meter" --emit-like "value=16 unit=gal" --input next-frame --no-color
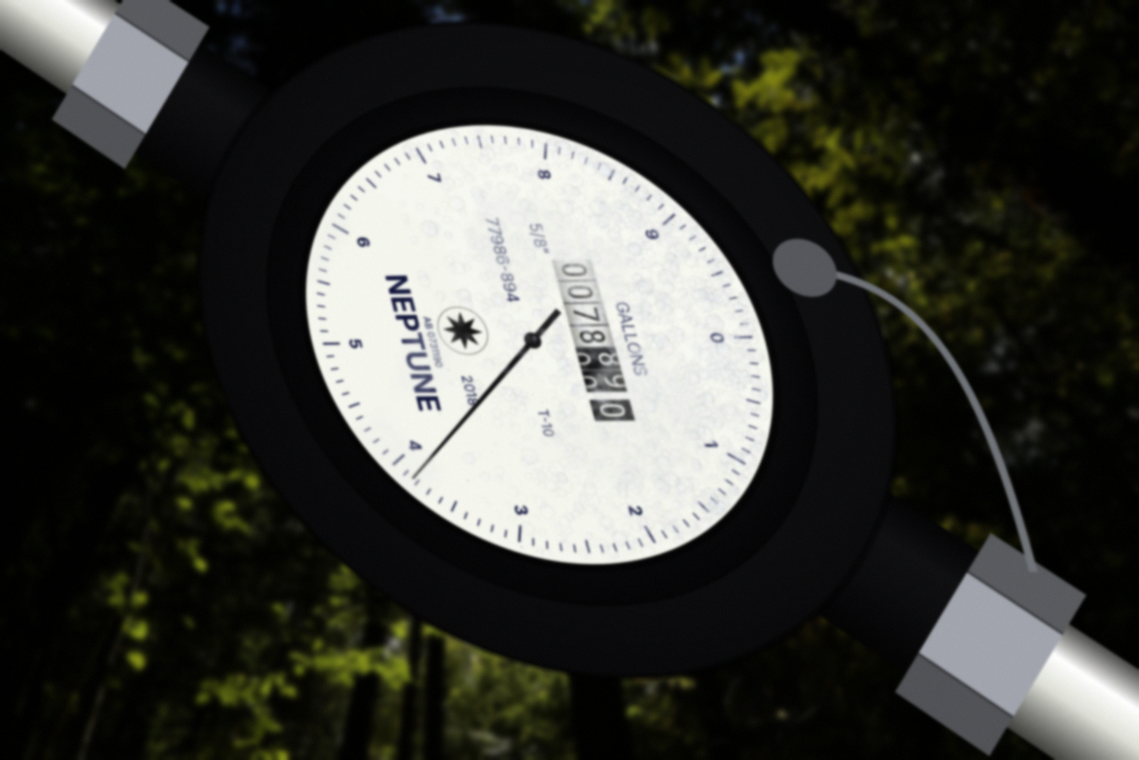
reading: value=78893.8 unit=gal
